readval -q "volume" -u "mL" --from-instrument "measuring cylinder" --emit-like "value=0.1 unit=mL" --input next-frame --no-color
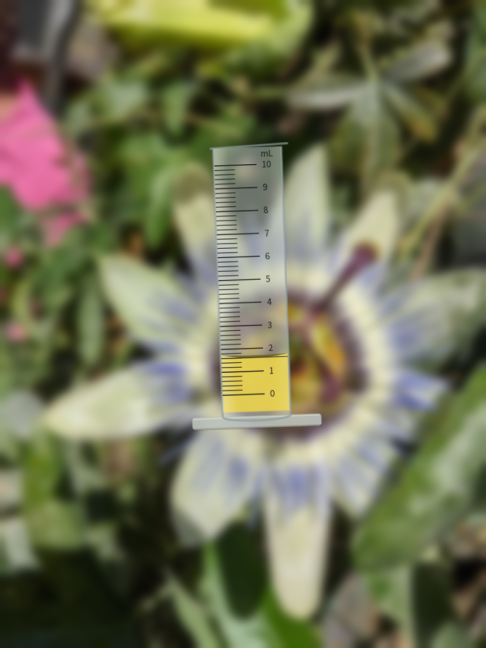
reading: value=1.6 unit=mL
